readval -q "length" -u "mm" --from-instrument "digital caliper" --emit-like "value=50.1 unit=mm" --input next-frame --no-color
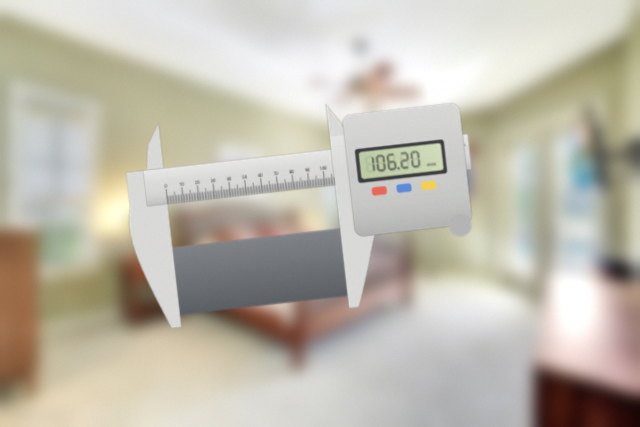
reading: value=106.20 unit=mm
